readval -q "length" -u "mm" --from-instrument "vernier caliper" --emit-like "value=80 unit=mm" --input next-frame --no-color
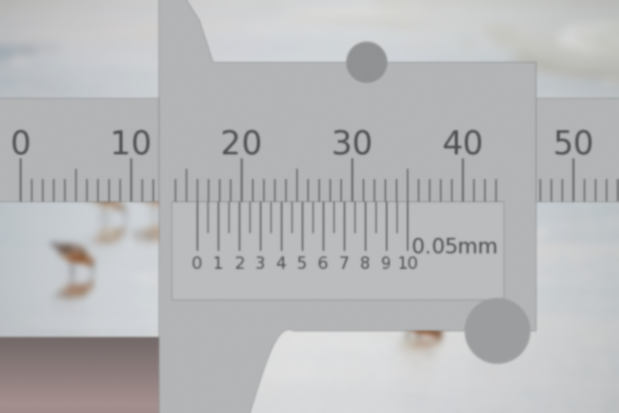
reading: value=16.0 unit=mm
